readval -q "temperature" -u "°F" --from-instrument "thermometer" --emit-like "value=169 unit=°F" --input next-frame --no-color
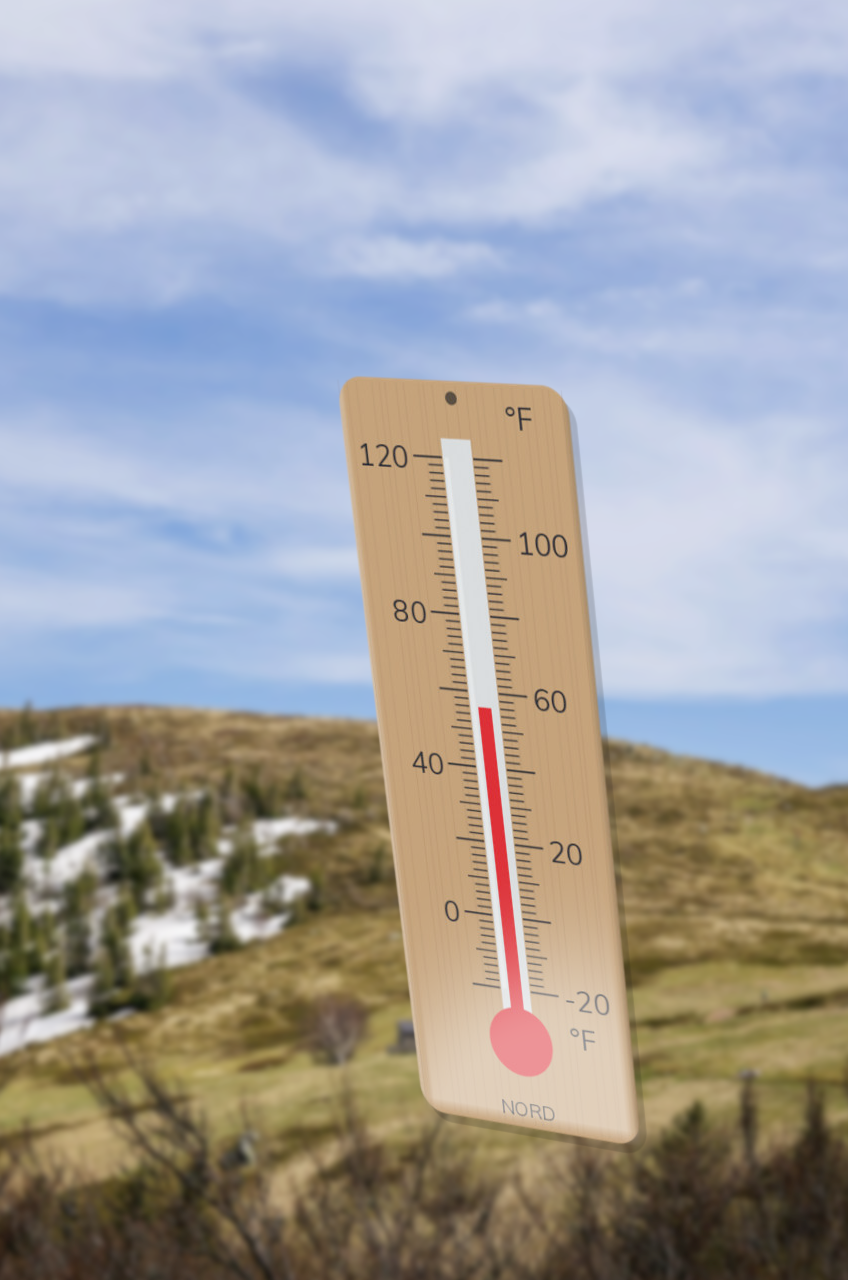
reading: value=56 unit=°F
